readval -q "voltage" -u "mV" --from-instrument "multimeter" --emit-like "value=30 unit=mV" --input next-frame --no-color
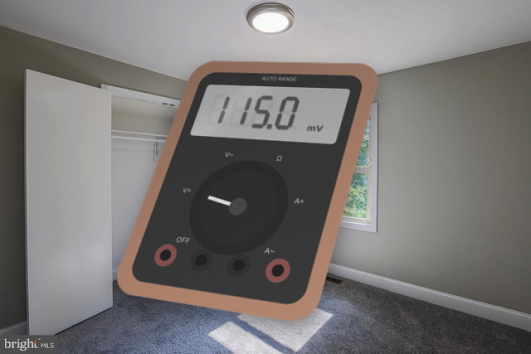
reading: value=115.0 unit=mV
